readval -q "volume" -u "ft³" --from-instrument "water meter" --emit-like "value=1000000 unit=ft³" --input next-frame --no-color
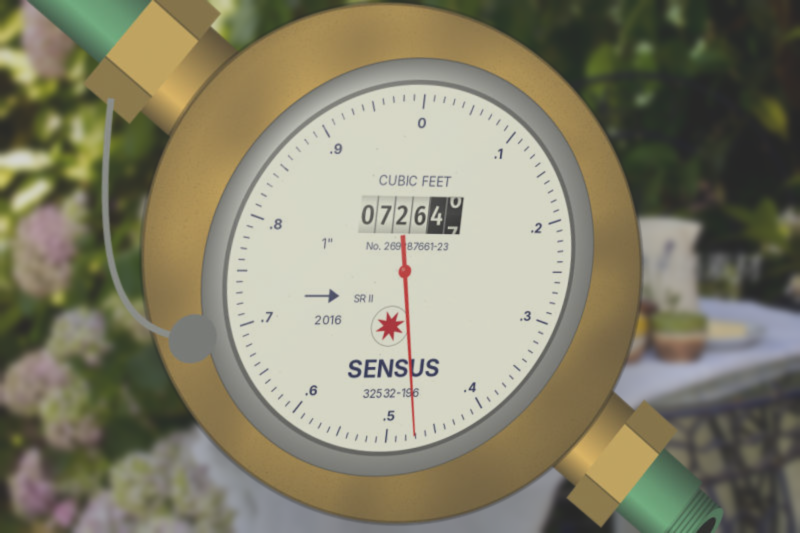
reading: value=72646.47 unit=ft³
